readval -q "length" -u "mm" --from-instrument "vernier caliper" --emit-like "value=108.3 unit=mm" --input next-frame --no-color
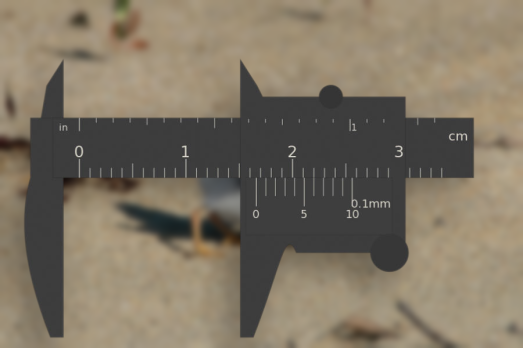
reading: value=16.6 unit=mm
